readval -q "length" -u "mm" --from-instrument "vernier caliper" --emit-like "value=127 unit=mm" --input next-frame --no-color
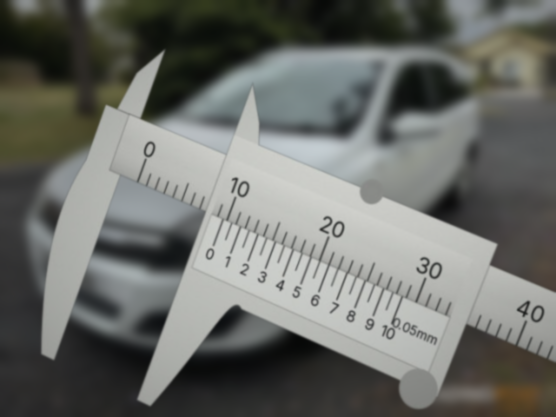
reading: value=9.6 unit=mm
